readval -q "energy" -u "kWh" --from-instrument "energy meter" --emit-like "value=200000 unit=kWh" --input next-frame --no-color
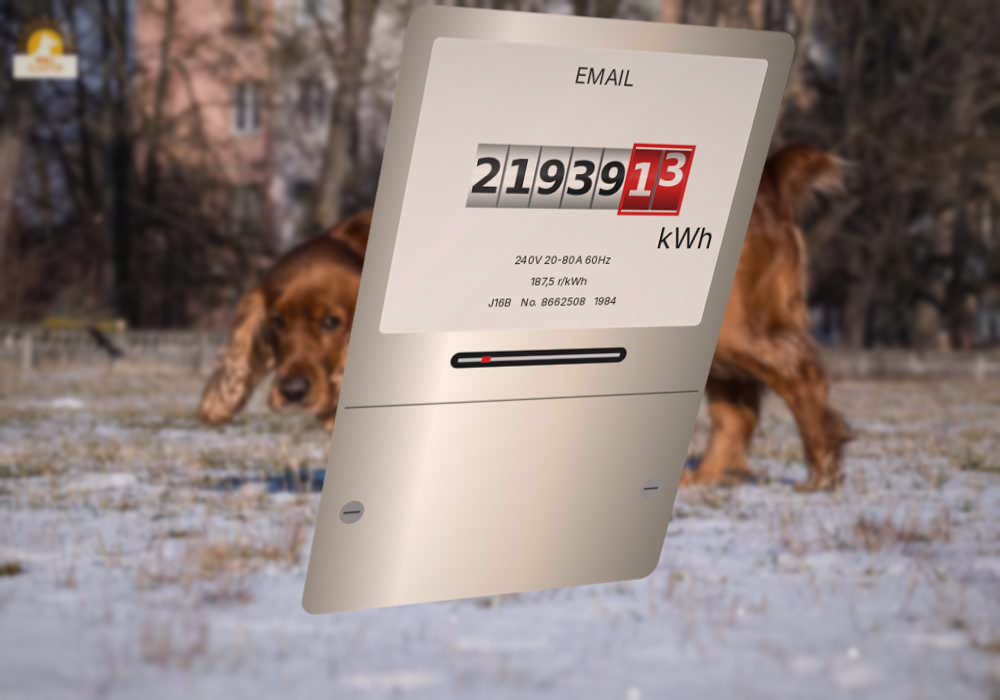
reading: value=21939.13 unit=kWh
